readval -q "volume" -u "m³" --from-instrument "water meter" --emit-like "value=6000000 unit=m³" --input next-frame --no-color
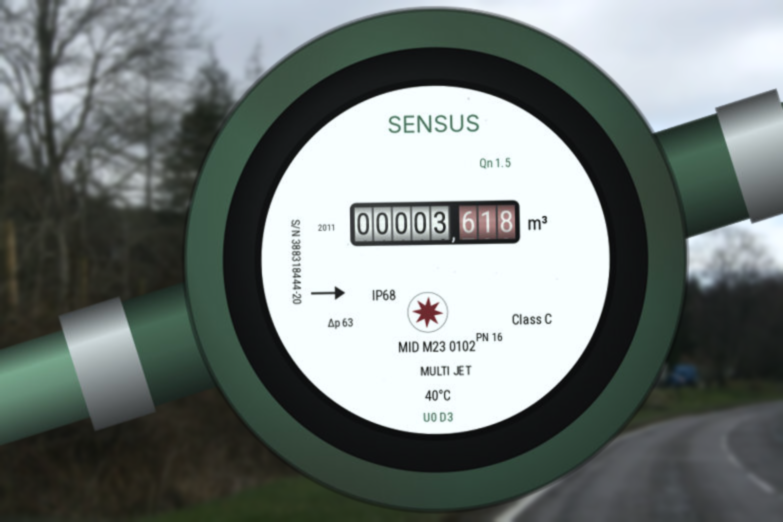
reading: value=3.618 unit=m³
